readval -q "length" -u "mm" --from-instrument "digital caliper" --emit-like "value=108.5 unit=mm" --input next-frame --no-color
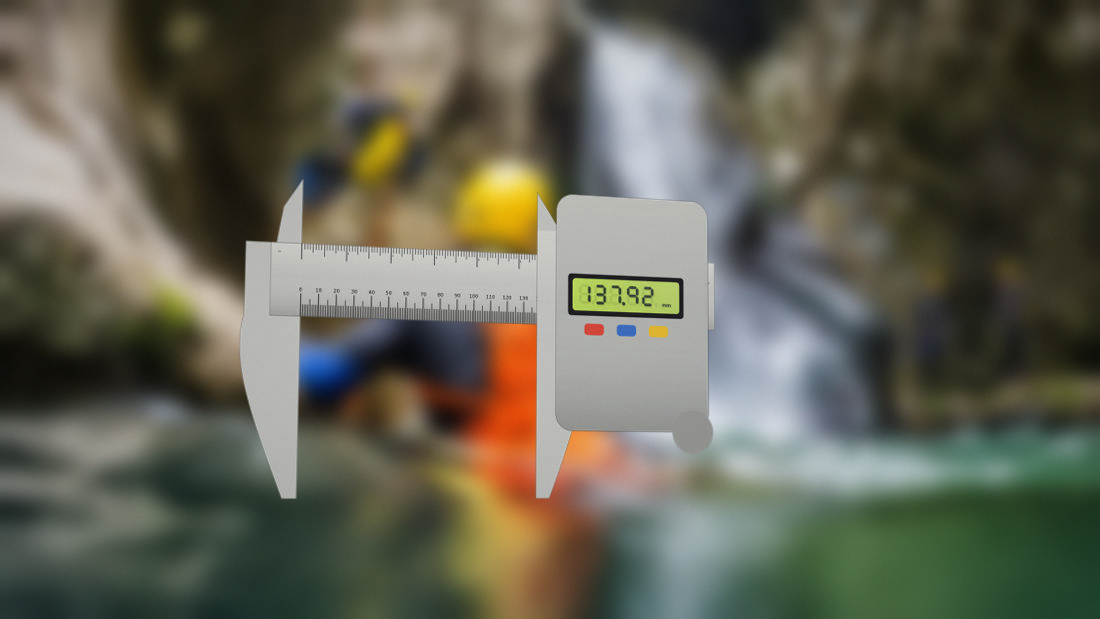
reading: value=137.92 unit=mm
